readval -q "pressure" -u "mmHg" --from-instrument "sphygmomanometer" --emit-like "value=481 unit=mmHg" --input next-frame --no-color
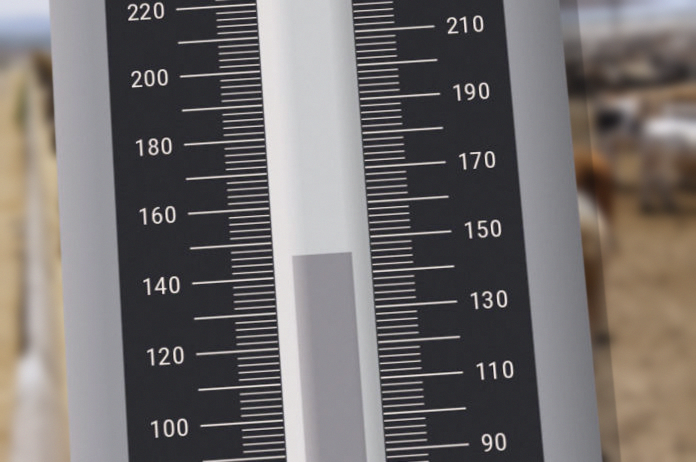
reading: value=146 unit=mmHg
